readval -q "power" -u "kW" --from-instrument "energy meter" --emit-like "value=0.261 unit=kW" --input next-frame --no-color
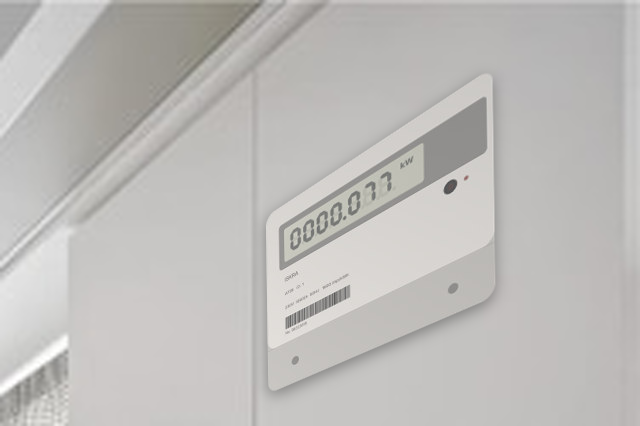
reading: value=0.077 unit=kW
